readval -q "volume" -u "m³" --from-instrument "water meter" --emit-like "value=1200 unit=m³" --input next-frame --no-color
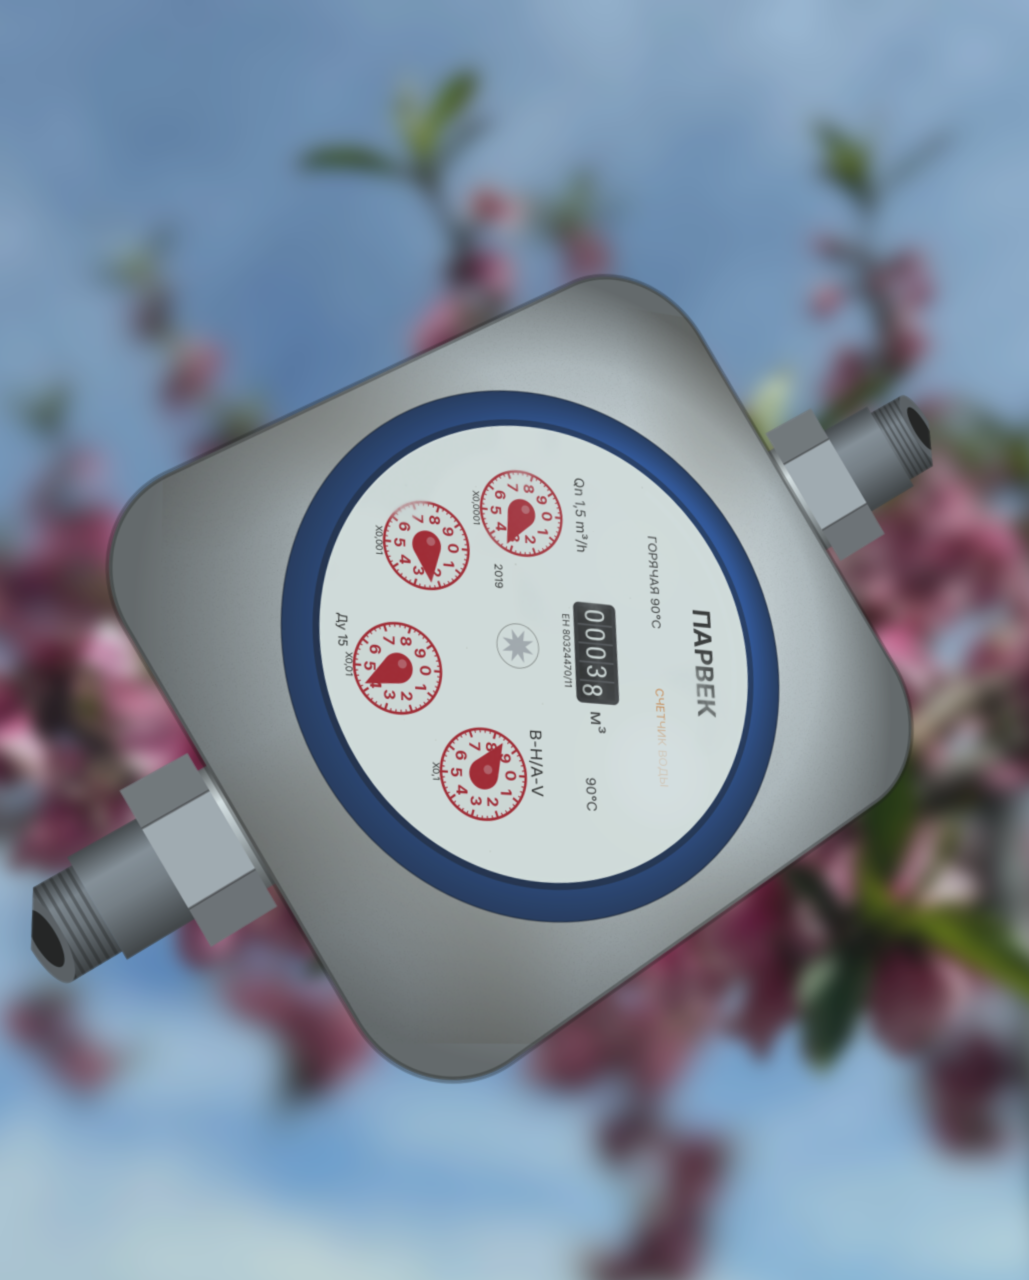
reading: value=37.8423 unit=m³
